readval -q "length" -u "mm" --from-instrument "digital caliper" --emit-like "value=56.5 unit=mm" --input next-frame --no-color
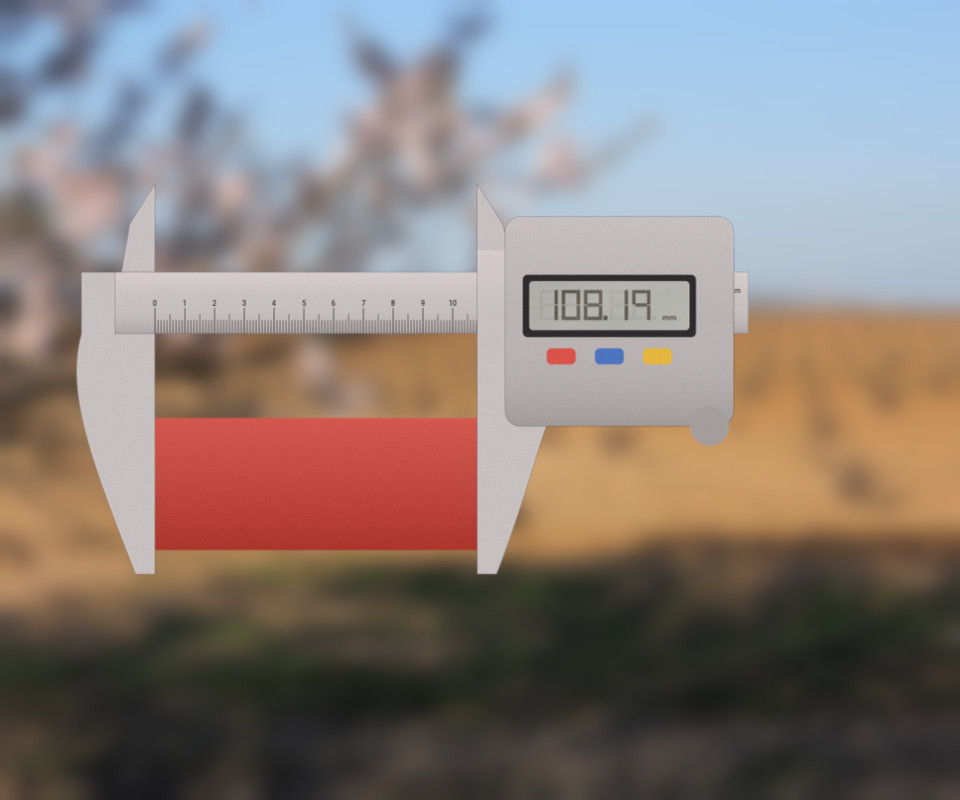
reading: value=108.19 unit=mm
